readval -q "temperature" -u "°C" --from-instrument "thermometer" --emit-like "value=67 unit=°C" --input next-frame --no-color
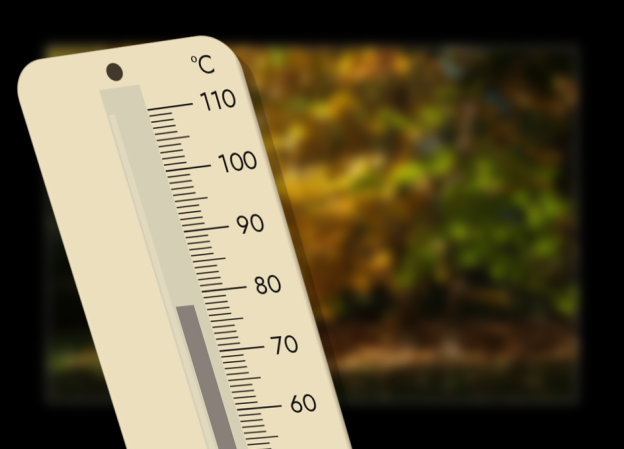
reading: value=78 unit=°C
